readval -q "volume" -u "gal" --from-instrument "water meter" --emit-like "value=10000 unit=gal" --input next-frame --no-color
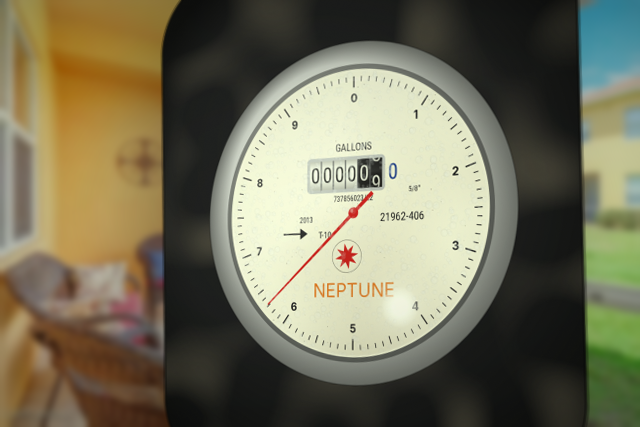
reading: value=86.3 unit=gal
